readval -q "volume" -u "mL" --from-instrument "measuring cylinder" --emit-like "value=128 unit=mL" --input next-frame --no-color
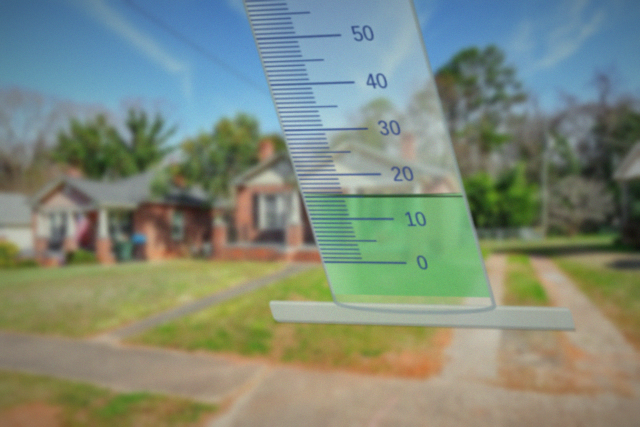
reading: value=15 unit=mL
